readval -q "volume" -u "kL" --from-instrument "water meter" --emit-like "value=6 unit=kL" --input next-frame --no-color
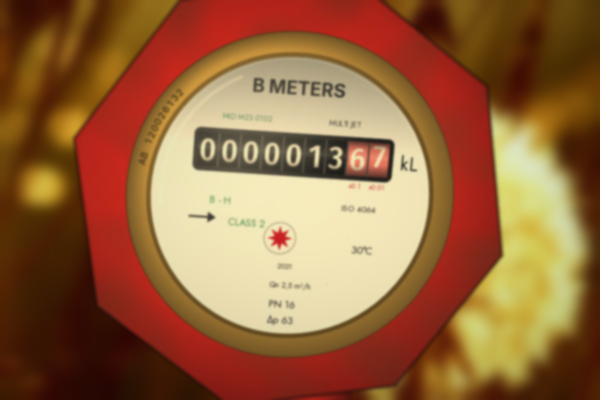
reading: value=13.67 unit=kL
